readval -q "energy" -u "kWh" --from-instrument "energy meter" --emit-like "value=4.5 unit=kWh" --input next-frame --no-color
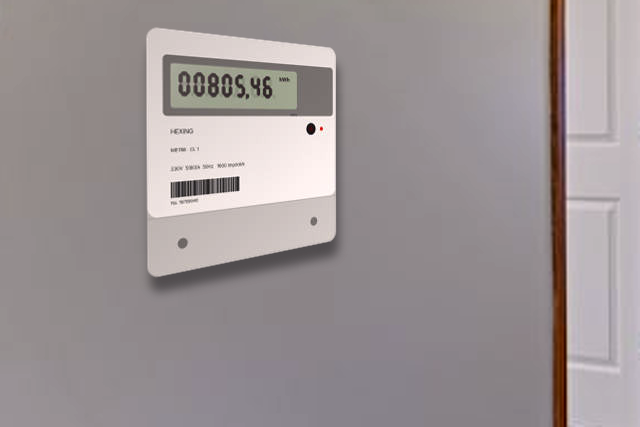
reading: value=805.46 unit=kWh
